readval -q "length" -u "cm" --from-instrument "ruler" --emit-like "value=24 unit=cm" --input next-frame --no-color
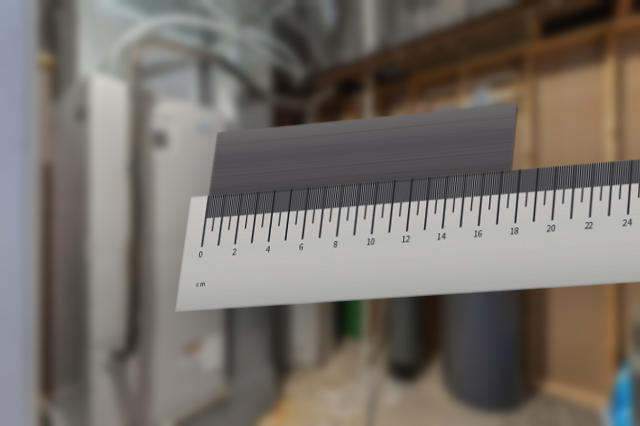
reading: value=17.5 unit=cm
